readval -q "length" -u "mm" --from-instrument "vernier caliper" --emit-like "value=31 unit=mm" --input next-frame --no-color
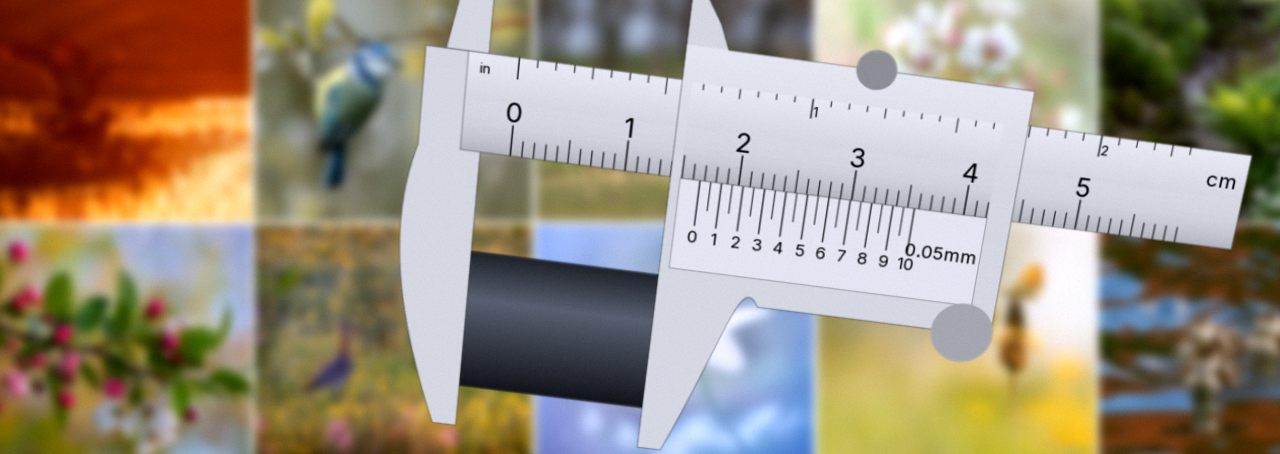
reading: value=16.6 unit=mm
